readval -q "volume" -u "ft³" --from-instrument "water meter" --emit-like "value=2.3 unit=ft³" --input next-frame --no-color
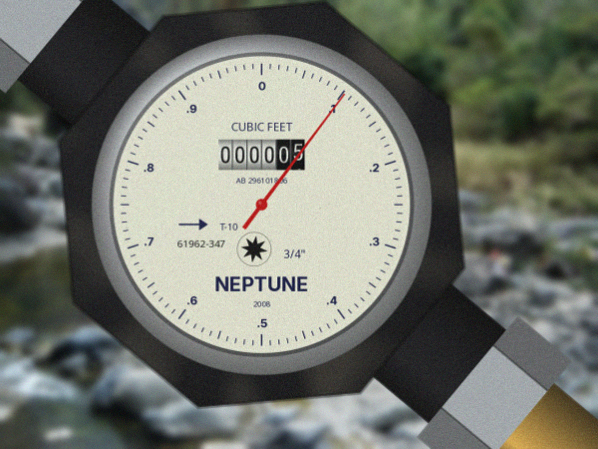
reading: value=5.10 unit=ft³
